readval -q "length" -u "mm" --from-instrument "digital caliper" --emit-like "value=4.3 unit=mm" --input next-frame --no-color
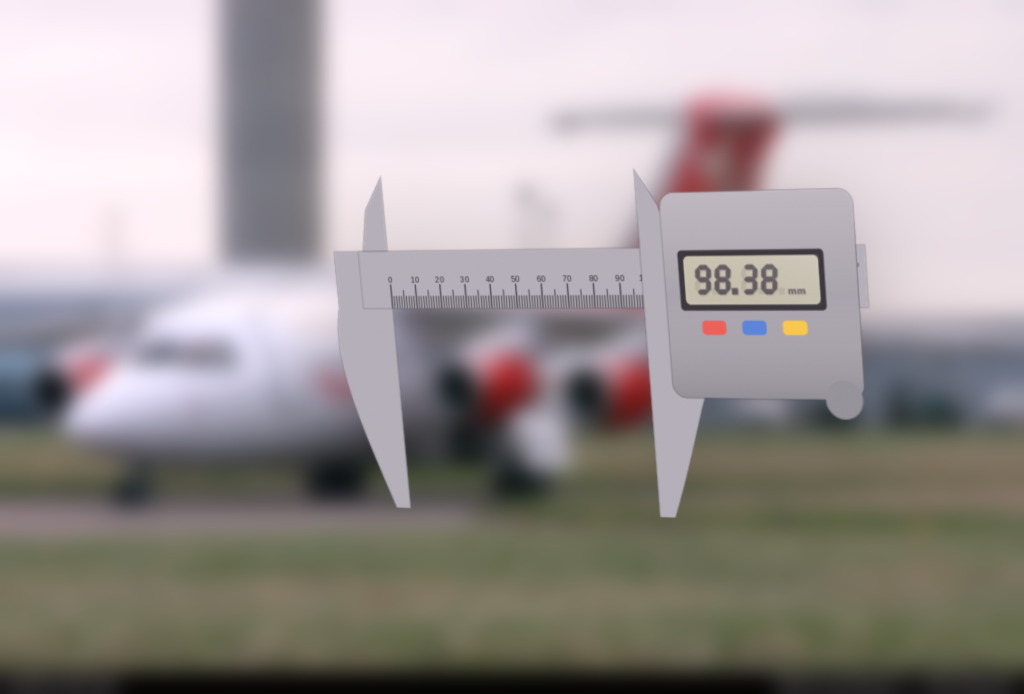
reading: value=98.38 unit=mm
